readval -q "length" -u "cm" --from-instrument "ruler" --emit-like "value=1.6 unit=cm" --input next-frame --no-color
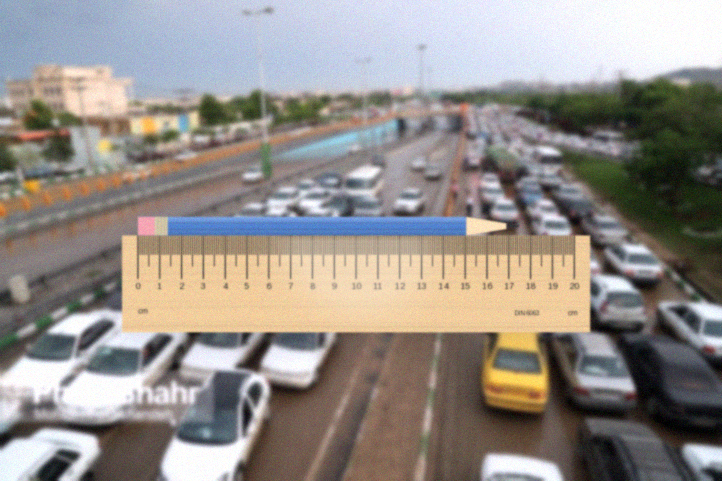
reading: value=17.5 unit=cm
